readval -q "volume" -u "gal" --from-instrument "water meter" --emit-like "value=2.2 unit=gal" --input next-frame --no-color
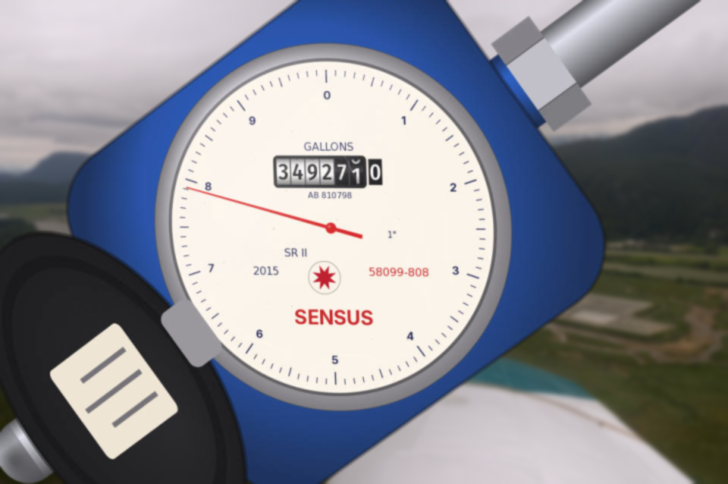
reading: value=3492707.9 unit=gal
